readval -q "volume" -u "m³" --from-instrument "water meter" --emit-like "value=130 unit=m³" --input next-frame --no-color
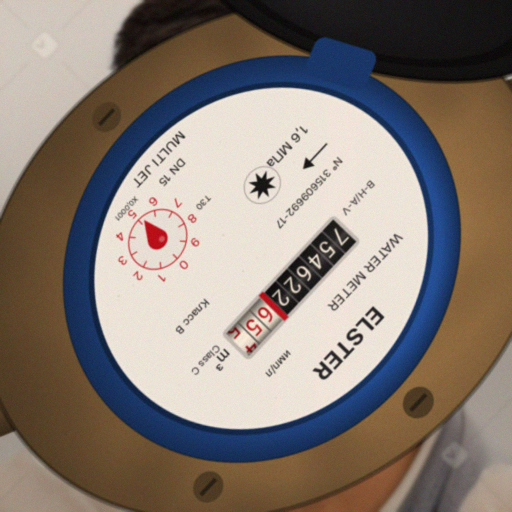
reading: value=754622.6545 unit=m³
